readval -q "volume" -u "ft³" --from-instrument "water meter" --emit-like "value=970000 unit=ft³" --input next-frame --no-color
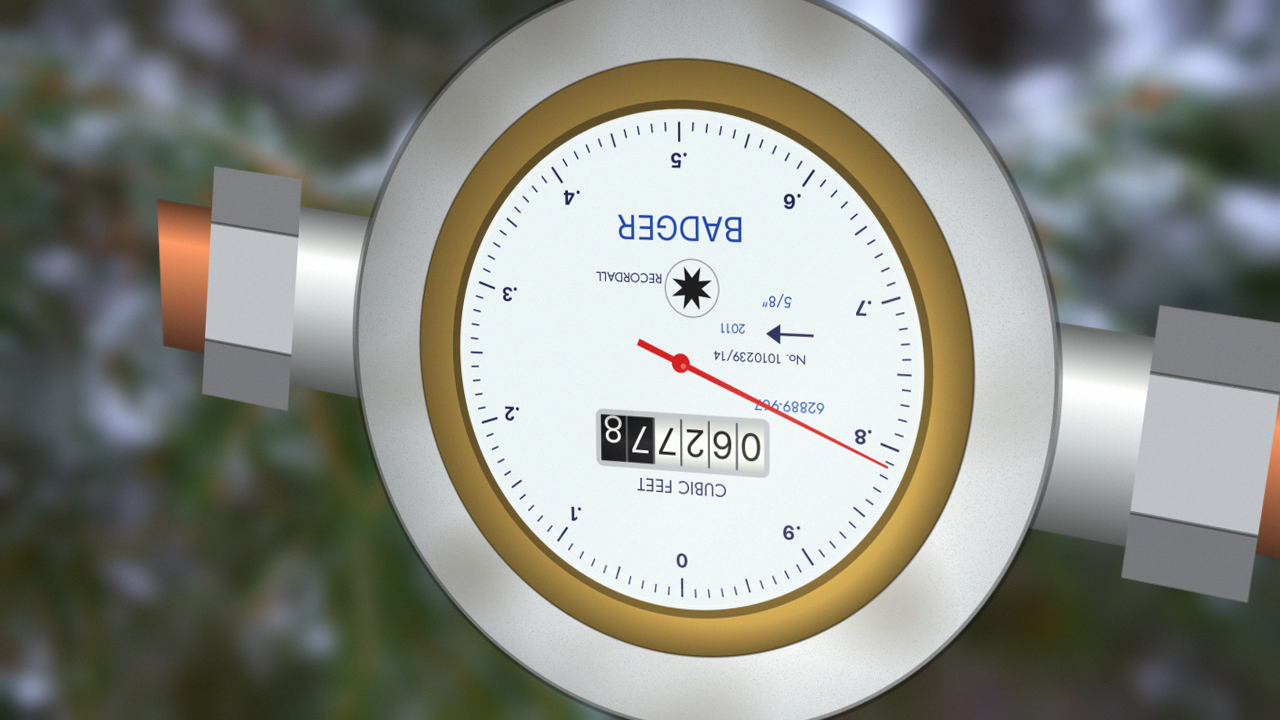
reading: value=62777.81 unit=ft³
